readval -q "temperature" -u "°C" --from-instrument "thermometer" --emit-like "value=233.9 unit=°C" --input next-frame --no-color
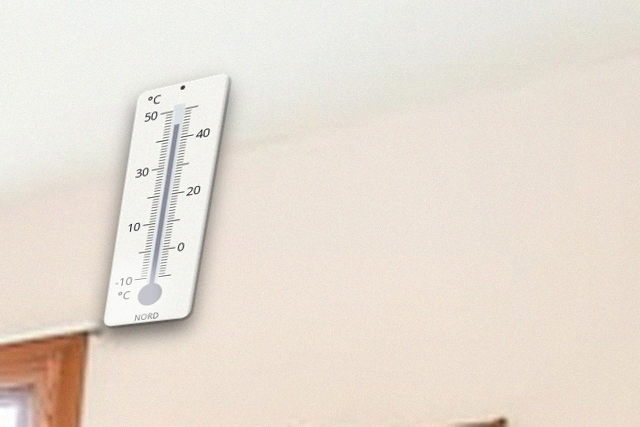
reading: value=45 unit=°C
